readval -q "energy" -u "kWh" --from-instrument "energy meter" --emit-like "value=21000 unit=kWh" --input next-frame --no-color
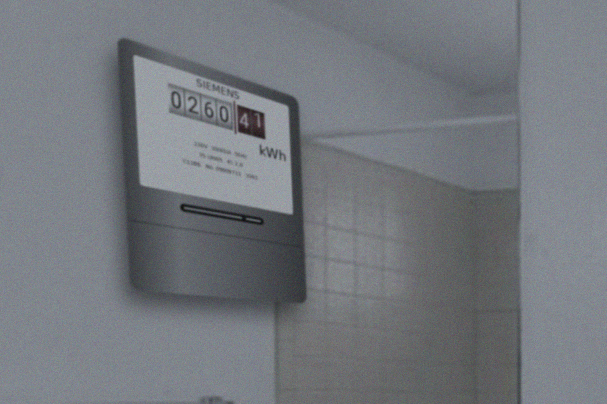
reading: value=260.41 unit=kWh
